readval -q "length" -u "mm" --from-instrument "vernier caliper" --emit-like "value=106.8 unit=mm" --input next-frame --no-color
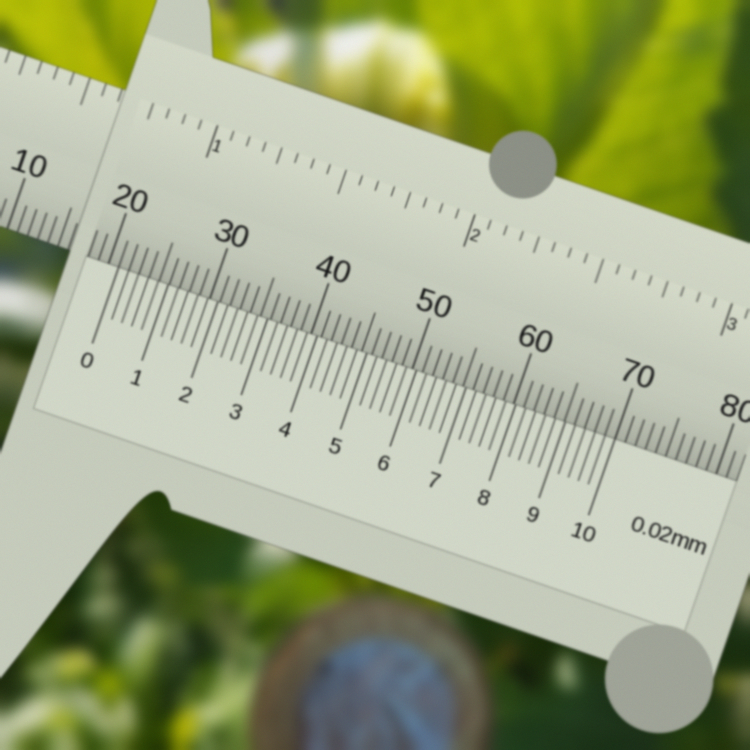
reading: value=21.0 unit=mm
